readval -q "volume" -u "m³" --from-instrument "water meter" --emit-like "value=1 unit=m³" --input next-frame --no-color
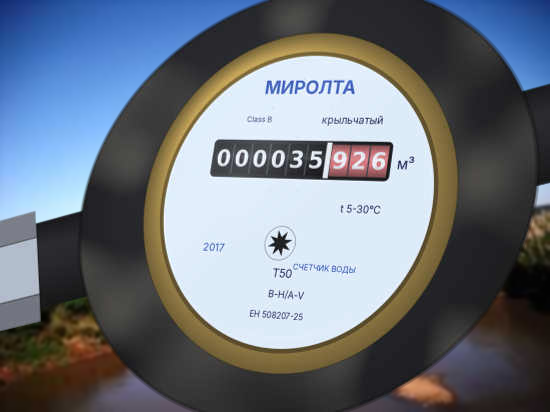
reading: value=35.926 unit=m³
